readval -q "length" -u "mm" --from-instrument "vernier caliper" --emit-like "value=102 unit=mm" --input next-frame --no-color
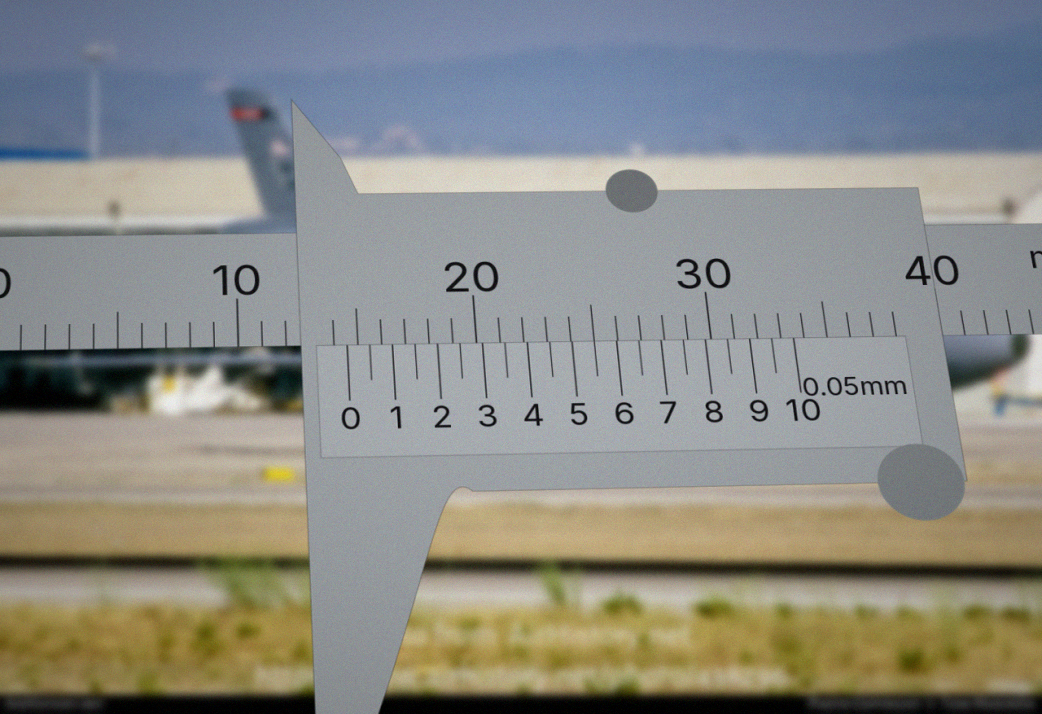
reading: value=14.55 unit=mm
